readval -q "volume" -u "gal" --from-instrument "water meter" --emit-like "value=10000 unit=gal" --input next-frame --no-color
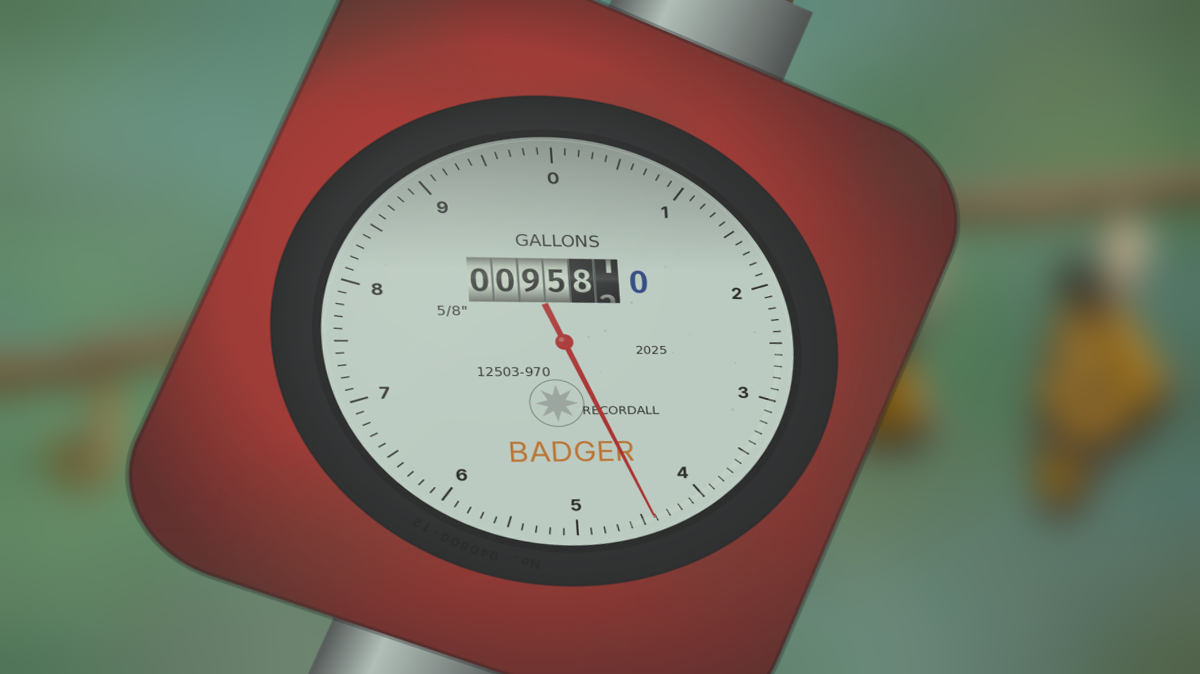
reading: value=95814.4 unit=gal
